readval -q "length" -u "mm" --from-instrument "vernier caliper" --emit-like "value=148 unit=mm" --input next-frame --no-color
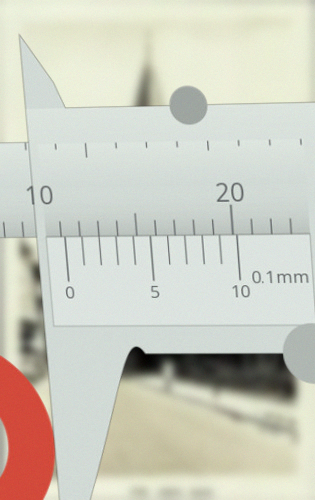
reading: value=11.2 unit=mm
